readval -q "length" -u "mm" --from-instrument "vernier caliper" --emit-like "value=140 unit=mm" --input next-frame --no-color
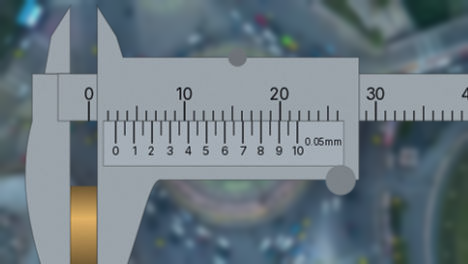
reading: value=2.8 unit=mm
